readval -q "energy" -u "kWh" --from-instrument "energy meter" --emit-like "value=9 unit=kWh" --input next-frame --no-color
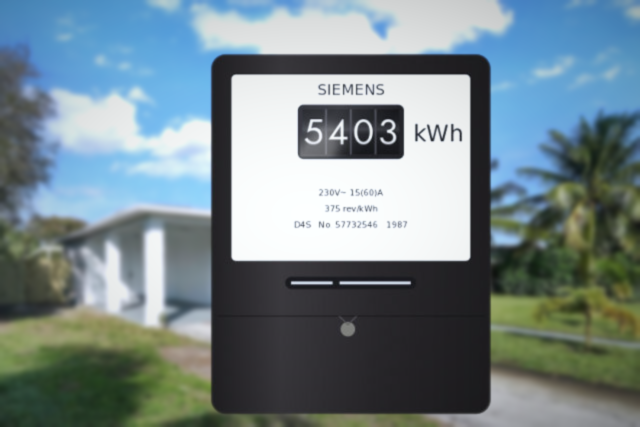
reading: value=5403 unit=kWh
